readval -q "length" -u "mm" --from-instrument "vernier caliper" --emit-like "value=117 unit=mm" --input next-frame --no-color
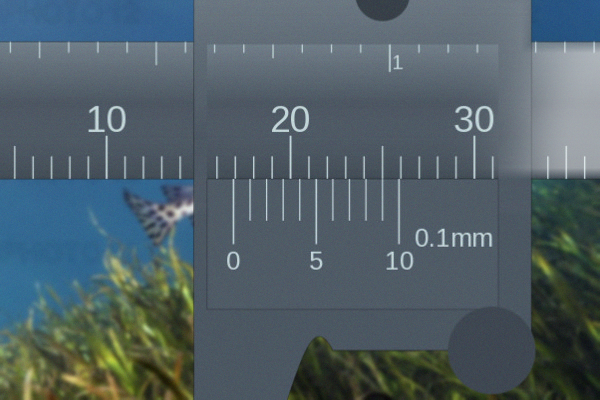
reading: value=16.9 unit=mm
